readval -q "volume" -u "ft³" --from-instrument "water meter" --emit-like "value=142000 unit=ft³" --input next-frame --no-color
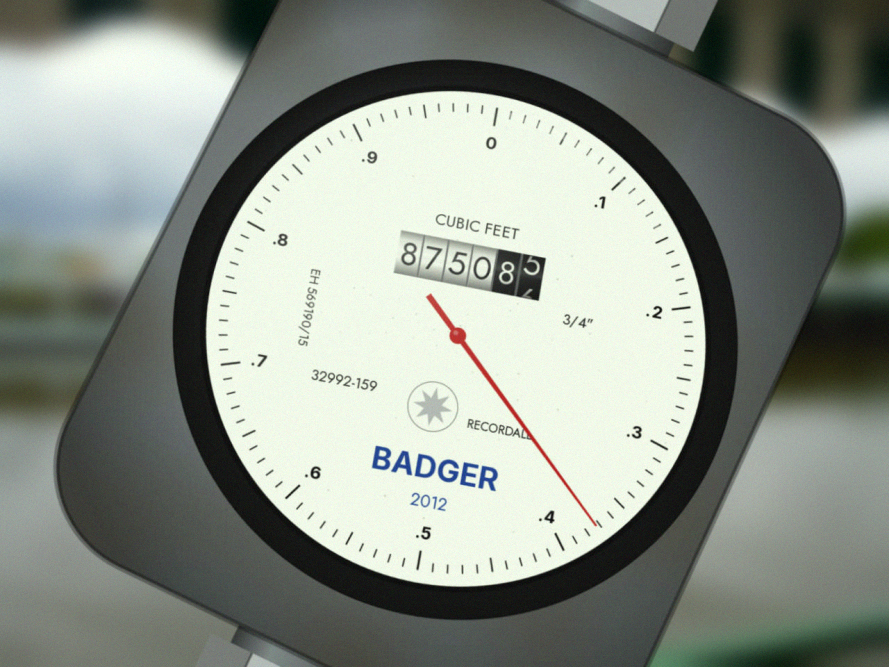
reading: value=875085.37 unit=ft³
